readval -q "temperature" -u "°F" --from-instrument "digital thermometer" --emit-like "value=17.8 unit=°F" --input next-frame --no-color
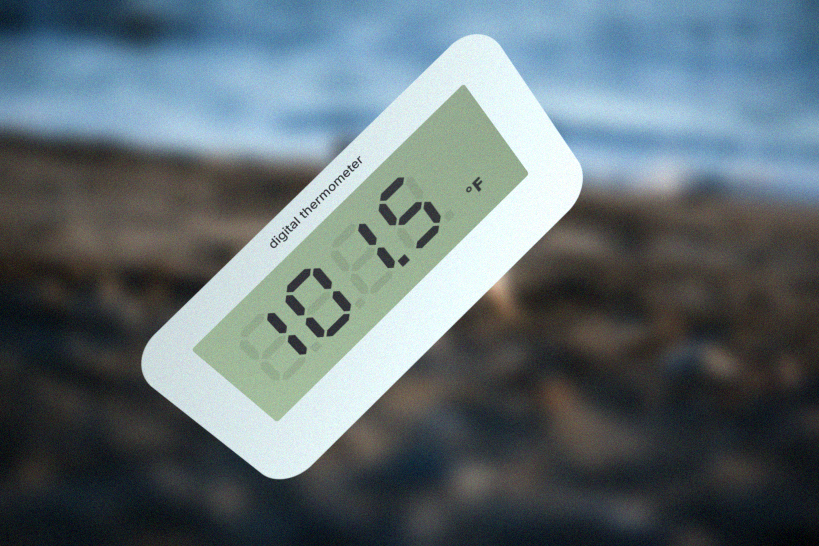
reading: value=101.5 unit=°F
